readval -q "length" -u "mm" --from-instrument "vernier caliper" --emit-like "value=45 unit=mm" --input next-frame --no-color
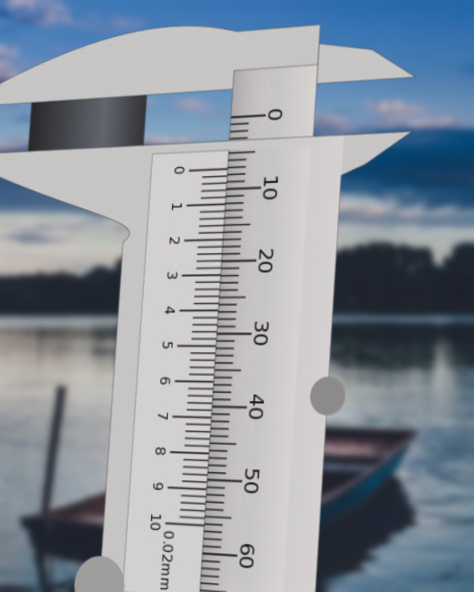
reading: value=7.2 unit=mm
